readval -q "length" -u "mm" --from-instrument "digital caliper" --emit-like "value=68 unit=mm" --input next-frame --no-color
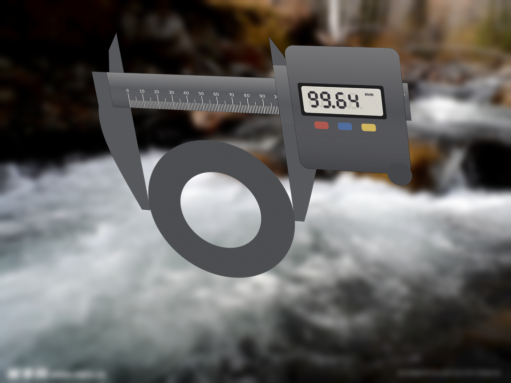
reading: value=99.64 unit=mm
